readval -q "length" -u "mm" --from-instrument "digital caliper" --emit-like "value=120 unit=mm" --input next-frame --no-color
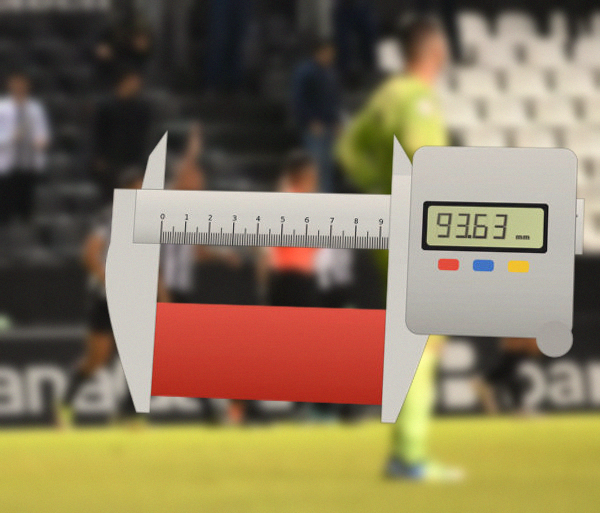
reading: value=93.63 unit=mm
